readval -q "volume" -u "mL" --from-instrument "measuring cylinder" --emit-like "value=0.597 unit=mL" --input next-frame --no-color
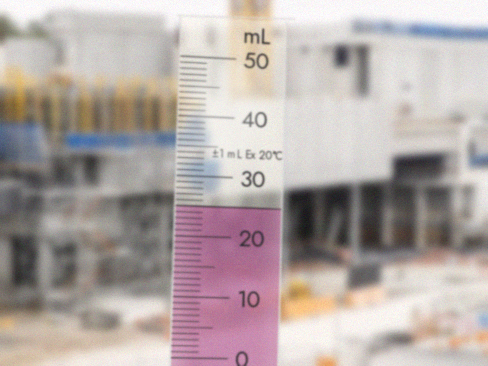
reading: value=25 unit=mL
